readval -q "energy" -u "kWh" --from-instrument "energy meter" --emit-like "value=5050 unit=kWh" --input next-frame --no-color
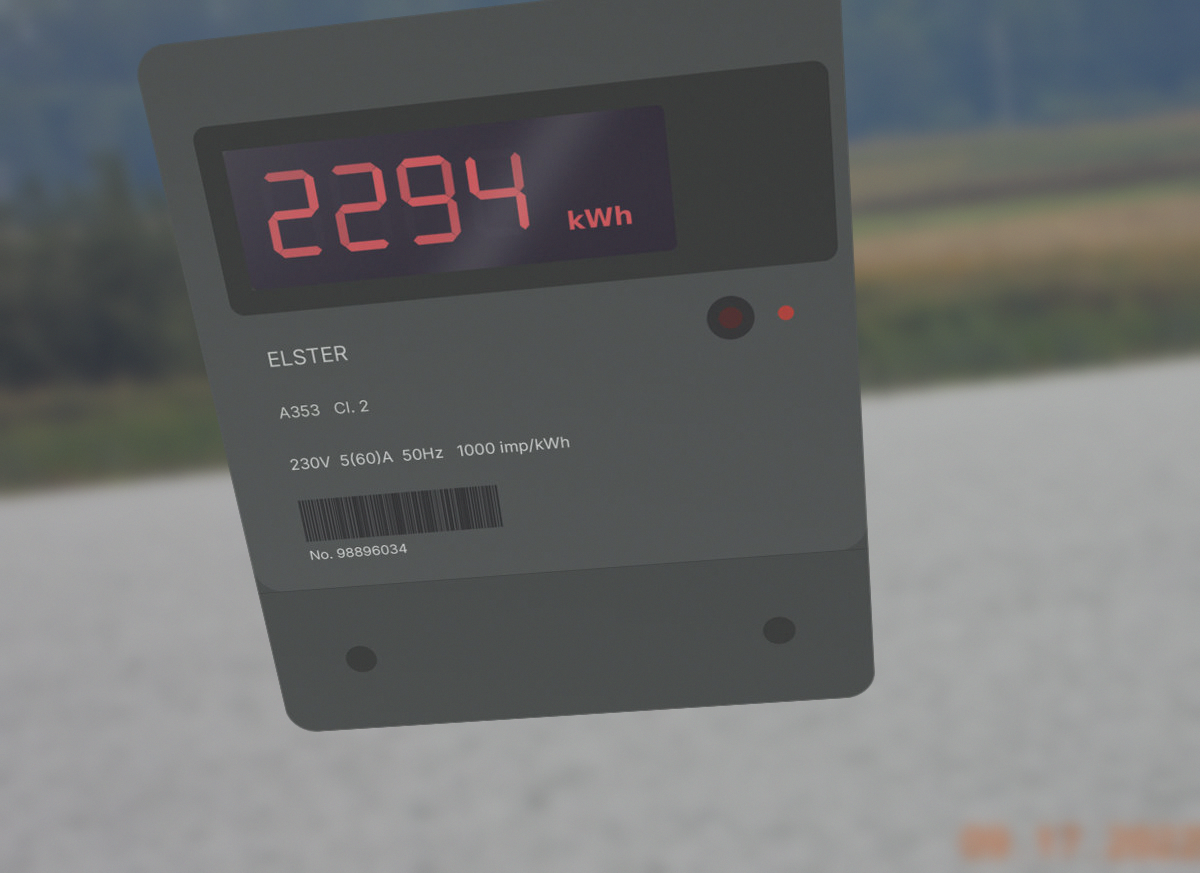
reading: value=2294 unit=kWh
